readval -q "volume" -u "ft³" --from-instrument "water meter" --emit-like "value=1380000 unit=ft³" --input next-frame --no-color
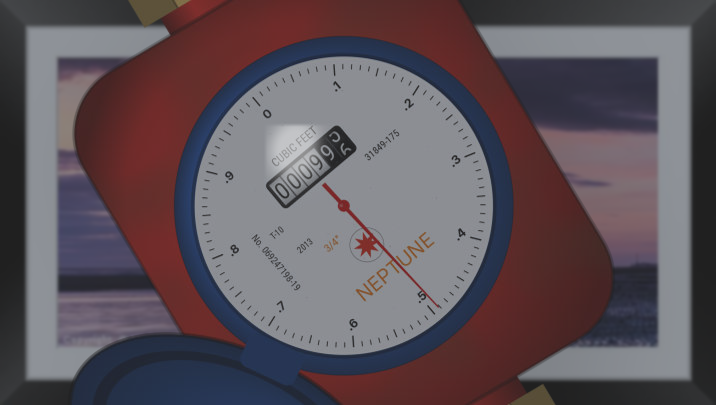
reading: value=995.49 unit=ft³
